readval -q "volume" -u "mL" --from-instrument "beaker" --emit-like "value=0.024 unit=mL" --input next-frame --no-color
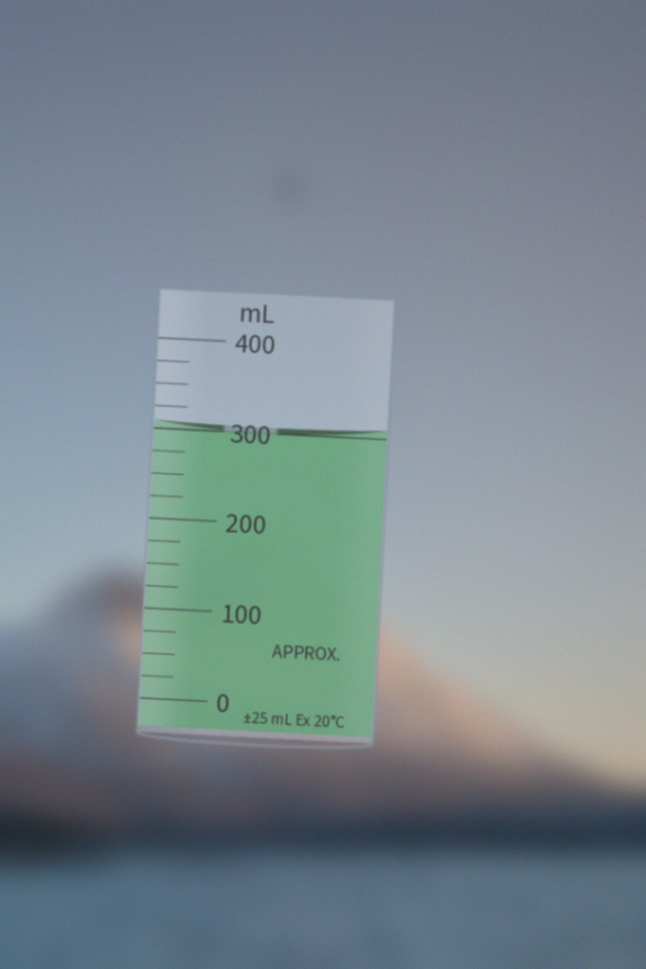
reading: value=300 unit=mL
